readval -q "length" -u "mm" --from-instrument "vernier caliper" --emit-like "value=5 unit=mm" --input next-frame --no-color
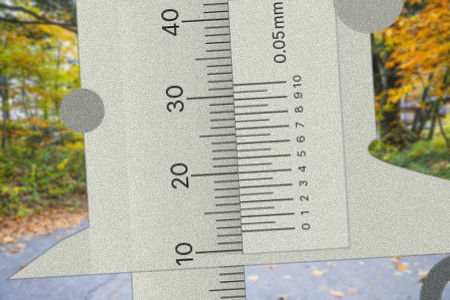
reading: value=12.4 unit=mm
